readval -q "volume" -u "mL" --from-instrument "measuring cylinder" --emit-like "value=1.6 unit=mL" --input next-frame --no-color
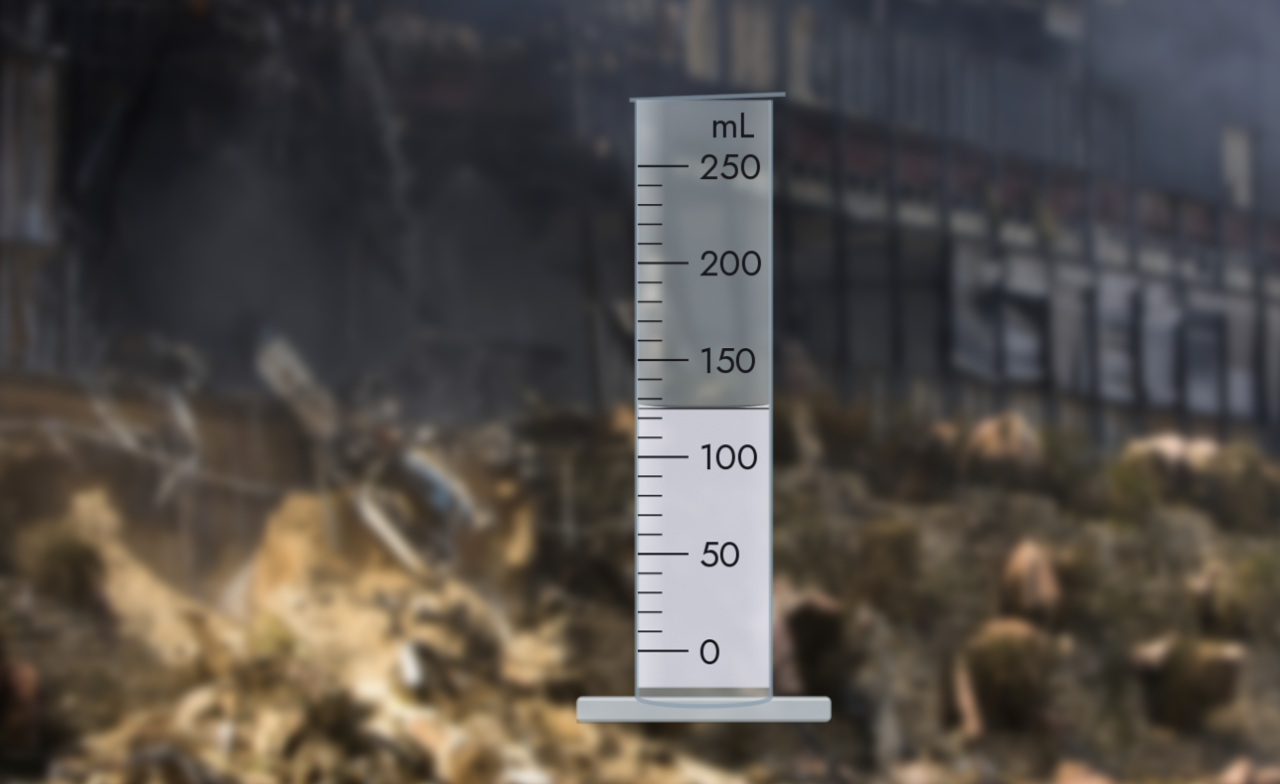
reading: value=125 unit=mL
